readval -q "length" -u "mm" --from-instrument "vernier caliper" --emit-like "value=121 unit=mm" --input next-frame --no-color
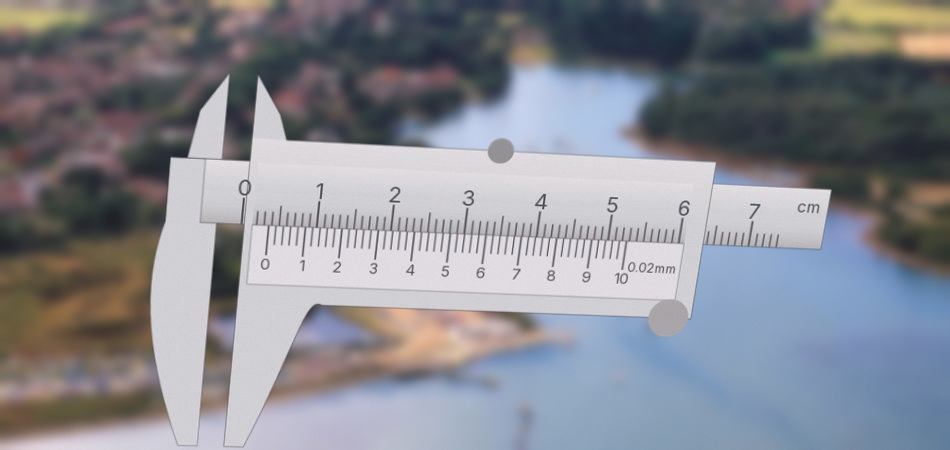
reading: value=3.6 unit=mm
